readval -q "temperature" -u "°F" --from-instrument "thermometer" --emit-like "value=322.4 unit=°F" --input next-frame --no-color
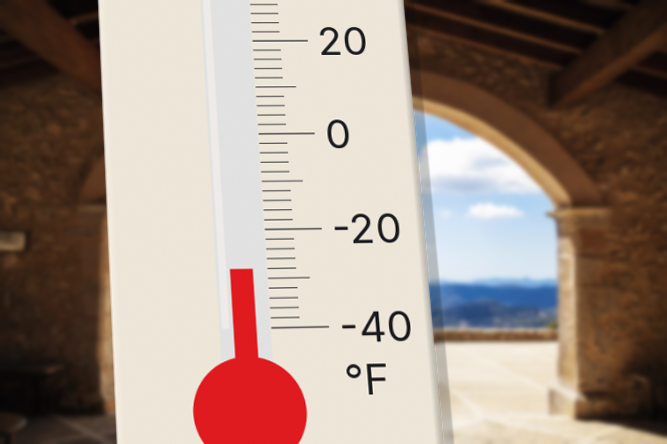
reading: value=-28 unit=°F
